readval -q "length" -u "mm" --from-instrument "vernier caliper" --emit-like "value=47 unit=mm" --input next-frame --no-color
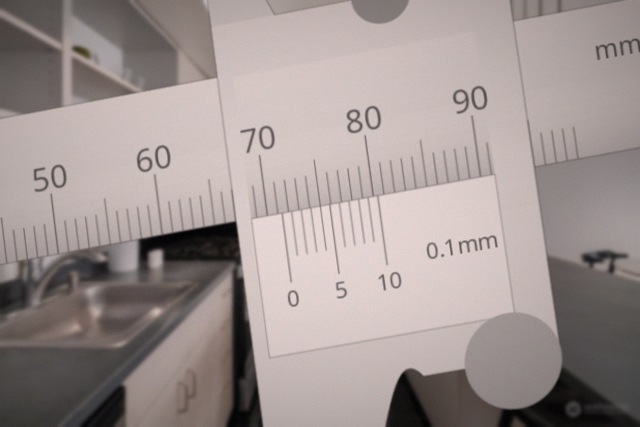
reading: value=71.4 unit=mm
